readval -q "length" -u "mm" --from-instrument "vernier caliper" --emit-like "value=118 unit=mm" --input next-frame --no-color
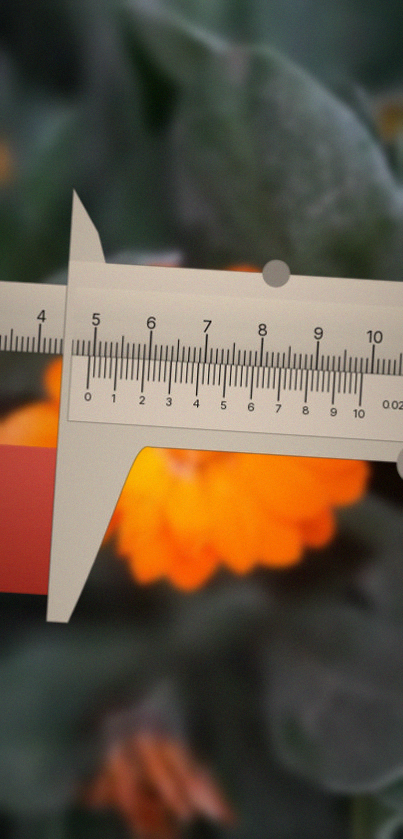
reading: value=49.2 unit=mm
